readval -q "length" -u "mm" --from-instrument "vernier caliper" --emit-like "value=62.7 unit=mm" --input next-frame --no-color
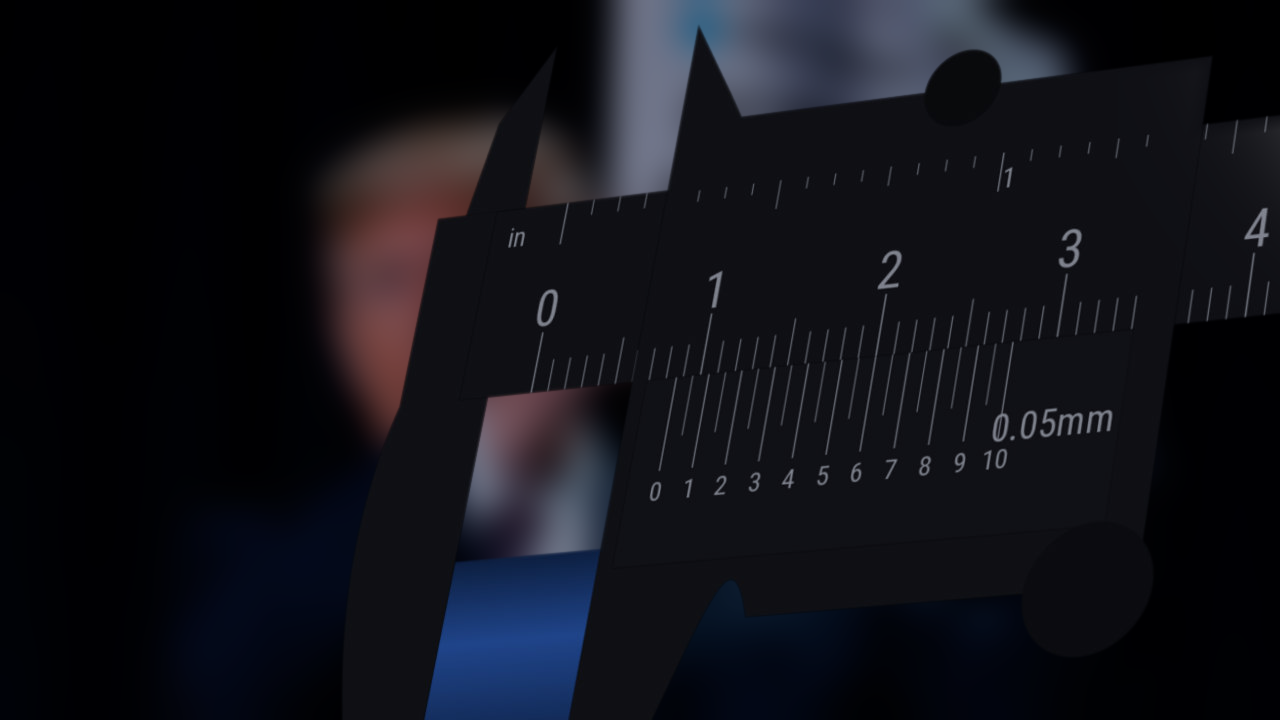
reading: value=8.6 unit=mm
